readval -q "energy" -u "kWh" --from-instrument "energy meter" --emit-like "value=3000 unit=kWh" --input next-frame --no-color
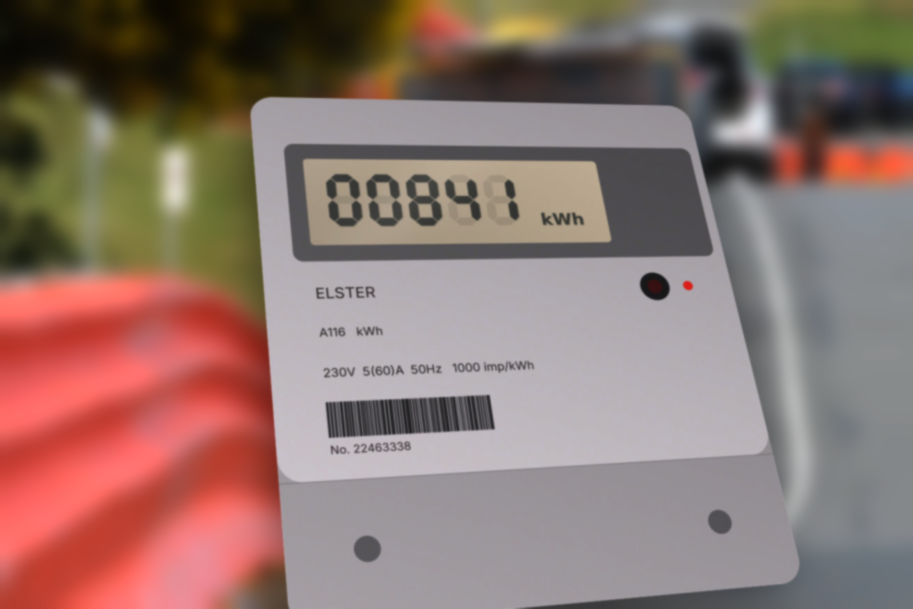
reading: value=841 unit=kWh
